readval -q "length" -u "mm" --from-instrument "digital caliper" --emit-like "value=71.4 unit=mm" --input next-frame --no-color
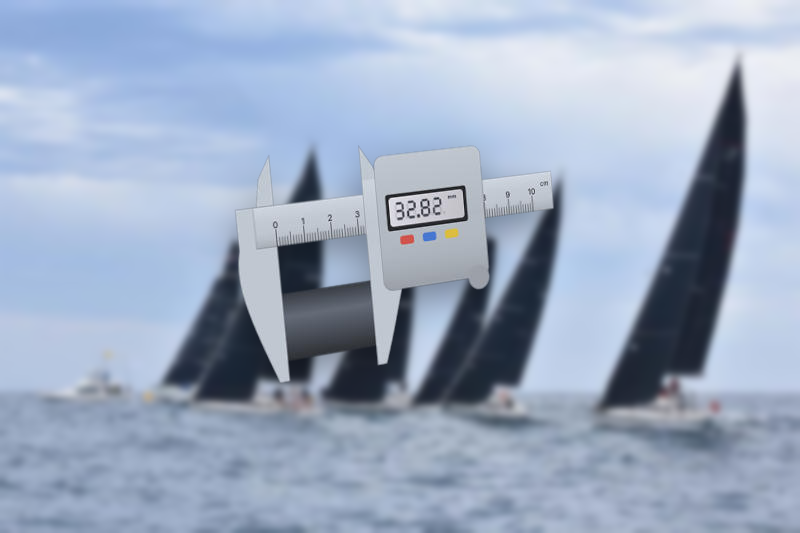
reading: value=32.82 unit=mm
